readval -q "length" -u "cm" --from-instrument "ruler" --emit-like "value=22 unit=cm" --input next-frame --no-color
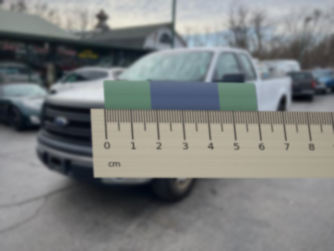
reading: value=6 unit=cm
